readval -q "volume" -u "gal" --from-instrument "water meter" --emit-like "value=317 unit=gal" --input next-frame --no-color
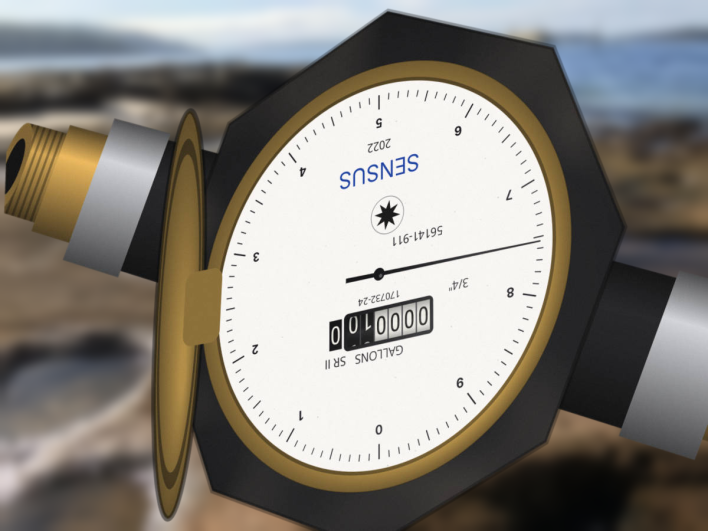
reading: value=97.5 unit=gal
